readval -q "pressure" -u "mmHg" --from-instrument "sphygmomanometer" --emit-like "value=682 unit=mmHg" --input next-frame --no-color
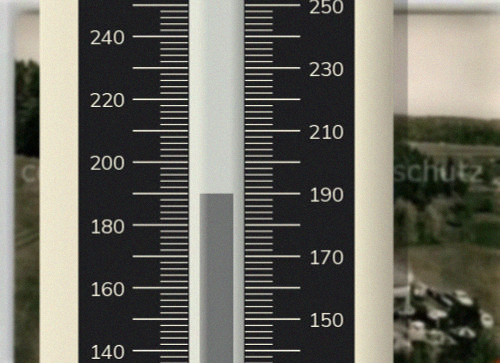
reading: value=190 unit=mmHg
